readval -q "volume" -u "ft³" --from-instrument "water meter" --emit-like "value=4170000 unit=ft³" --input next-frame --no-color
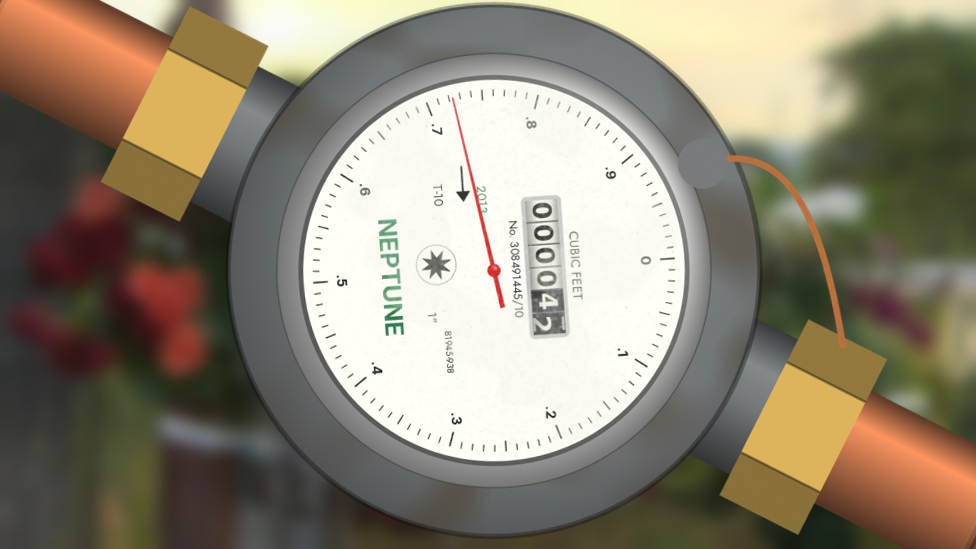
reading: value=41.72 unit=ft³
